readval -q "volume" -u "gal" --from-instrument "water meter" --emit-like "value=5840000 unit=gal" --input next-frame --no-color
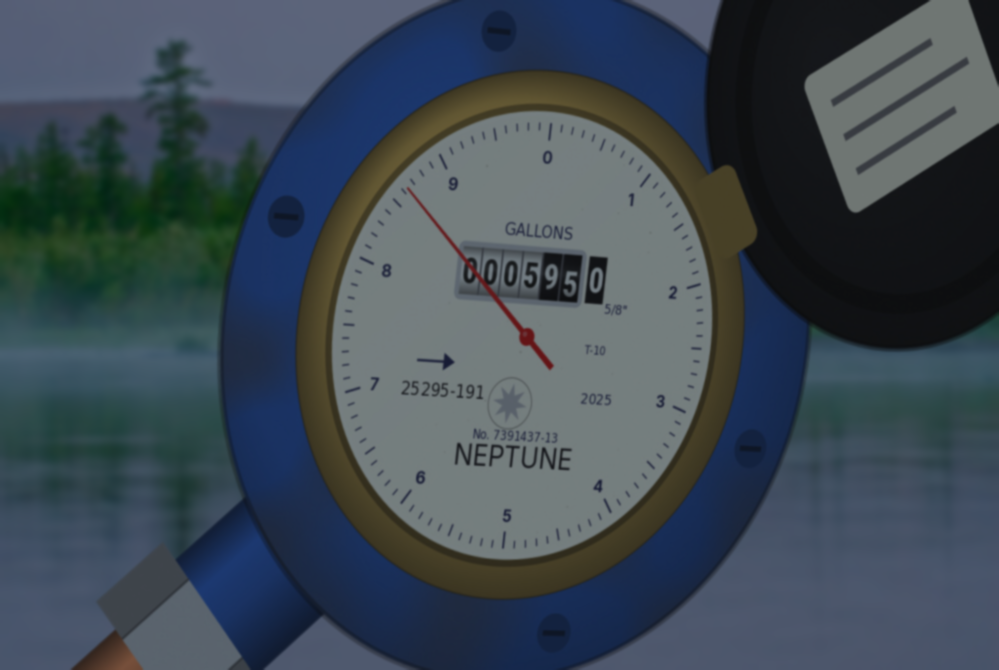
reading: value=5948.6 unit=gal
